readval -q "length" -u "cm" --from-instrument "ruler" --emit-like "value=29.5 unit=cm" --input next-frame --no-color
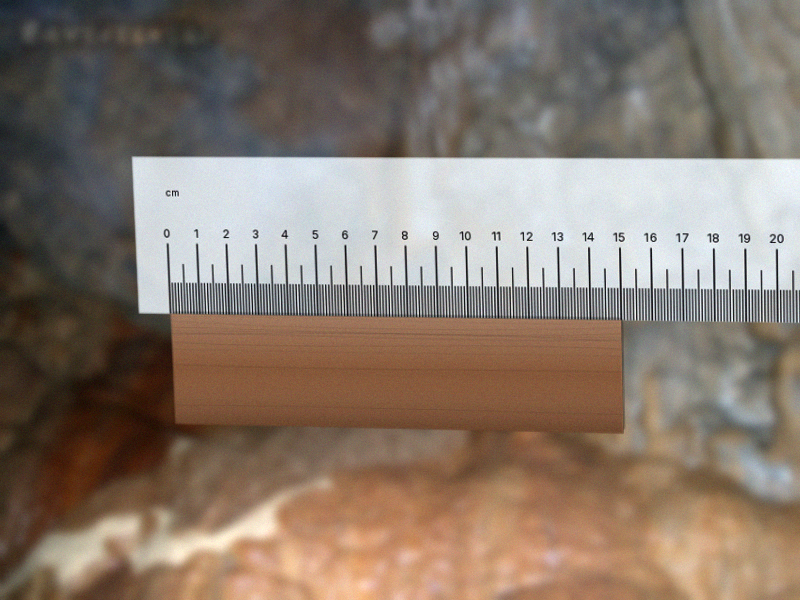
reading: value=15 unit=cm
